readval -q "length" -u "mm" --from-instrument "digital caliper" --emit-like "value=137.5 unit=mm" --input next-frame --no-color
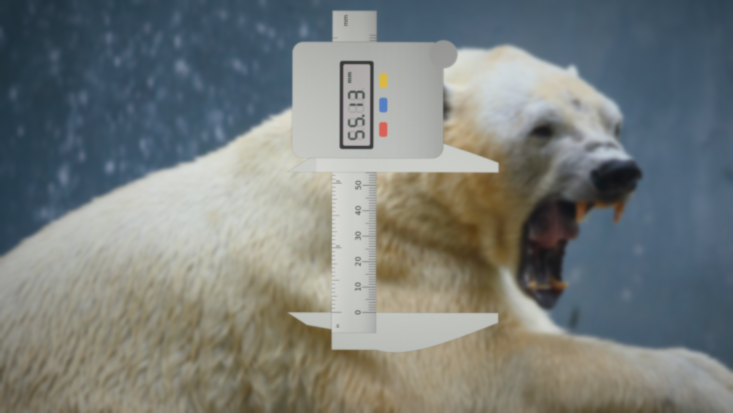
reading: value=55.13 unit=mm
